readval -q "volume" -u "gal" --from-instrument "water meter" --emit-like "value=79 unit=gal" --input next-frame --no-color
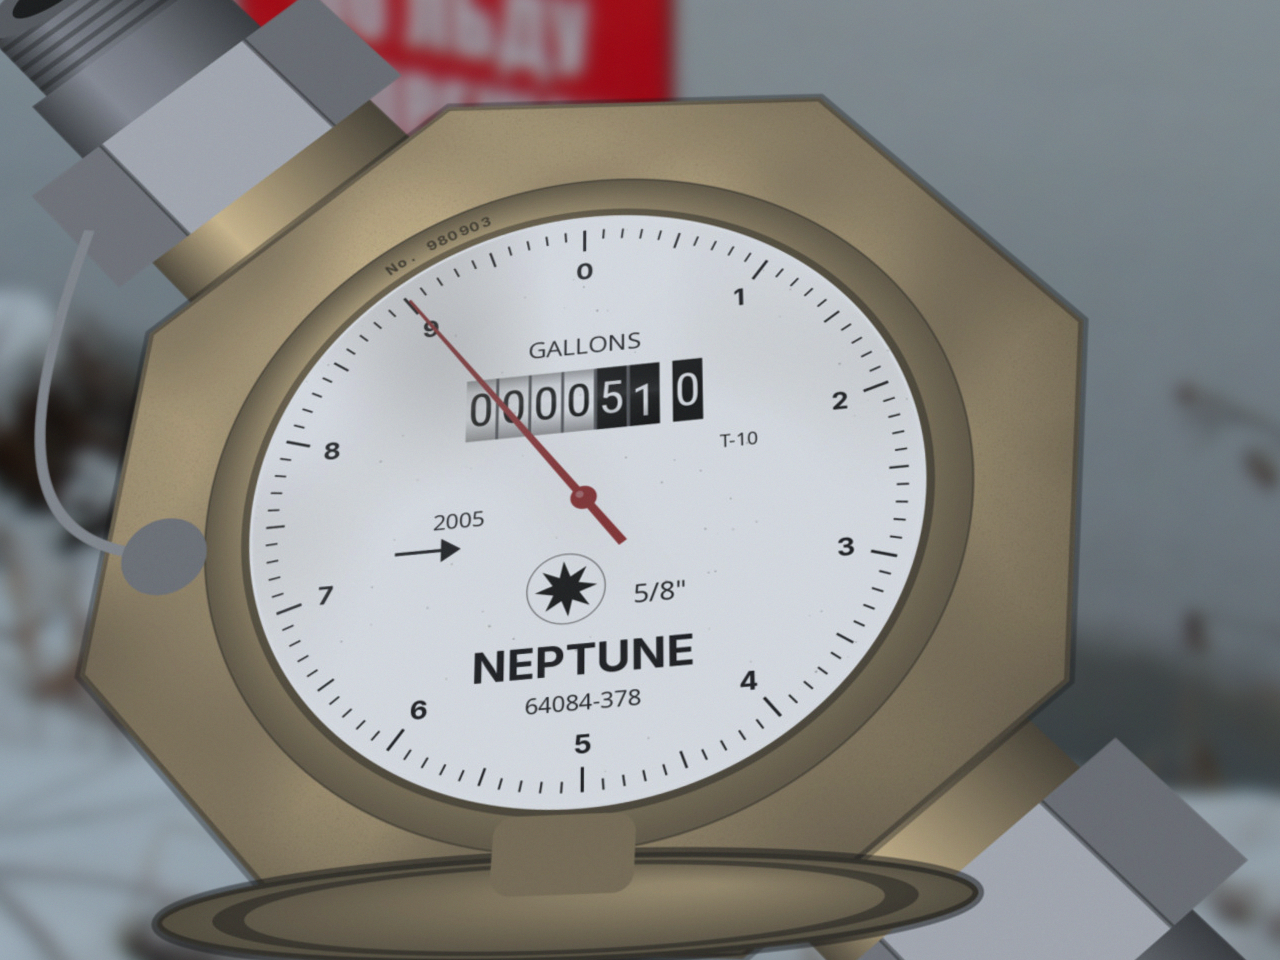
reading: value=509.0 unit=gal
